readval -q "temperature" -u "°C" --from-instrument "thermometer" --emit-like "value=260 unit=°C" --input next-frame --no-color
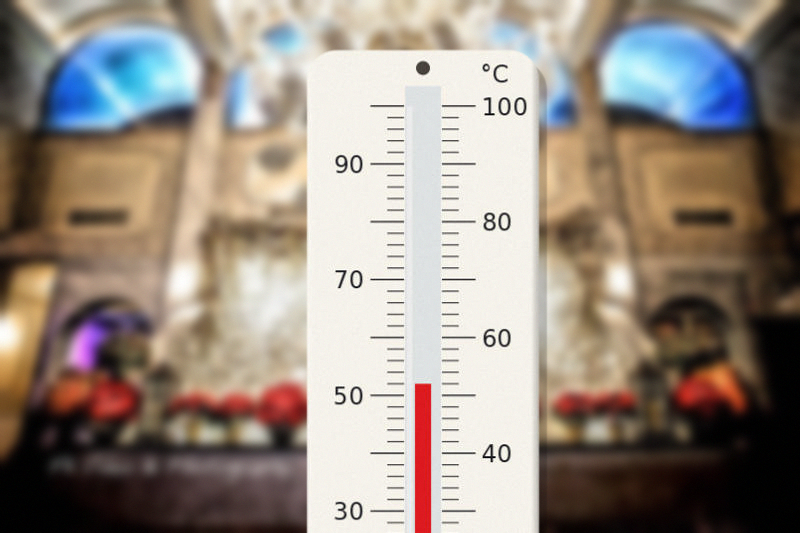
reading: value=52 unit=°C
